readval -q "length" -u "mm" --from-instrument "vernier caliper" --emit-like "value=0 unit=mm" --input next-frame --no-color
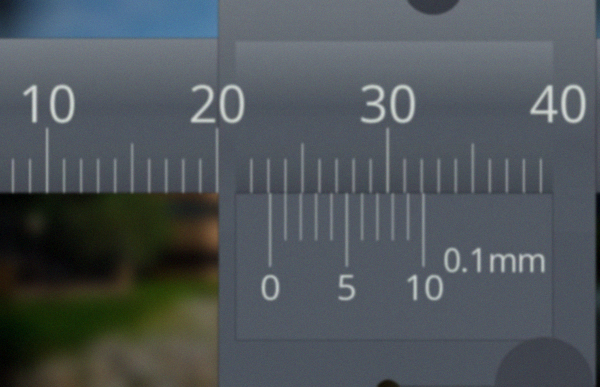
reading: value=23.1 unit=mm
